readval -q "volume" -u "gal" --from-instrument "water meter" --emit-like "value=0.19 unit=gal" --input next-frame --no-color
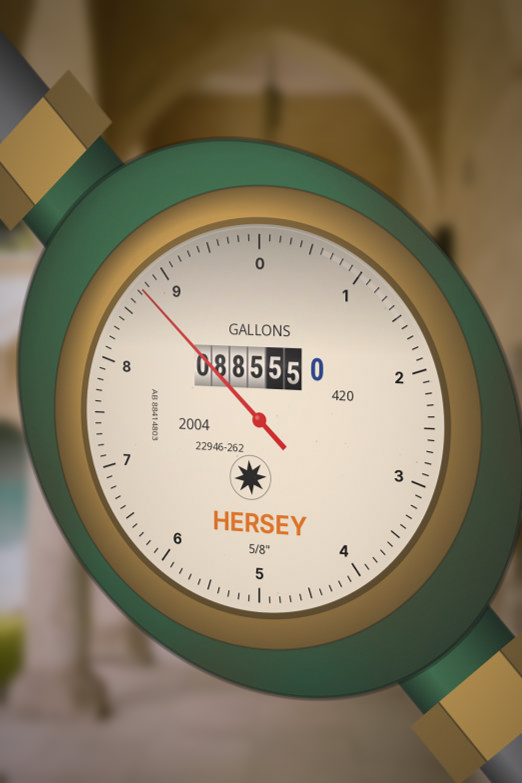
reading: value=885548.7 unit=gal
